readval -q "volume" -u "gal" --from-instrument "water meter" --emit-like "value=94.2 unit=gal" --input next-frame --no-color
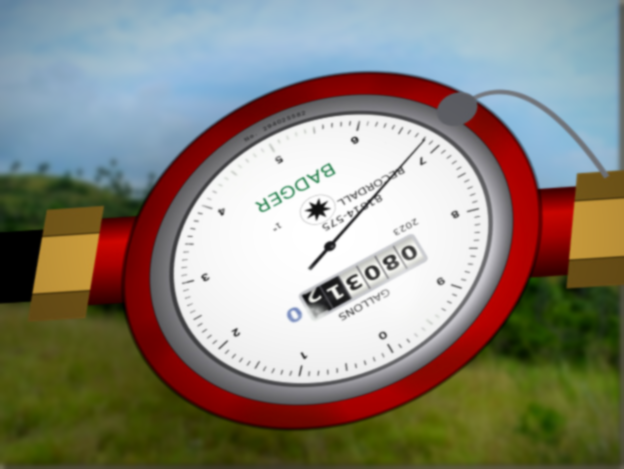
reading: value=803116.8 unit=gal
